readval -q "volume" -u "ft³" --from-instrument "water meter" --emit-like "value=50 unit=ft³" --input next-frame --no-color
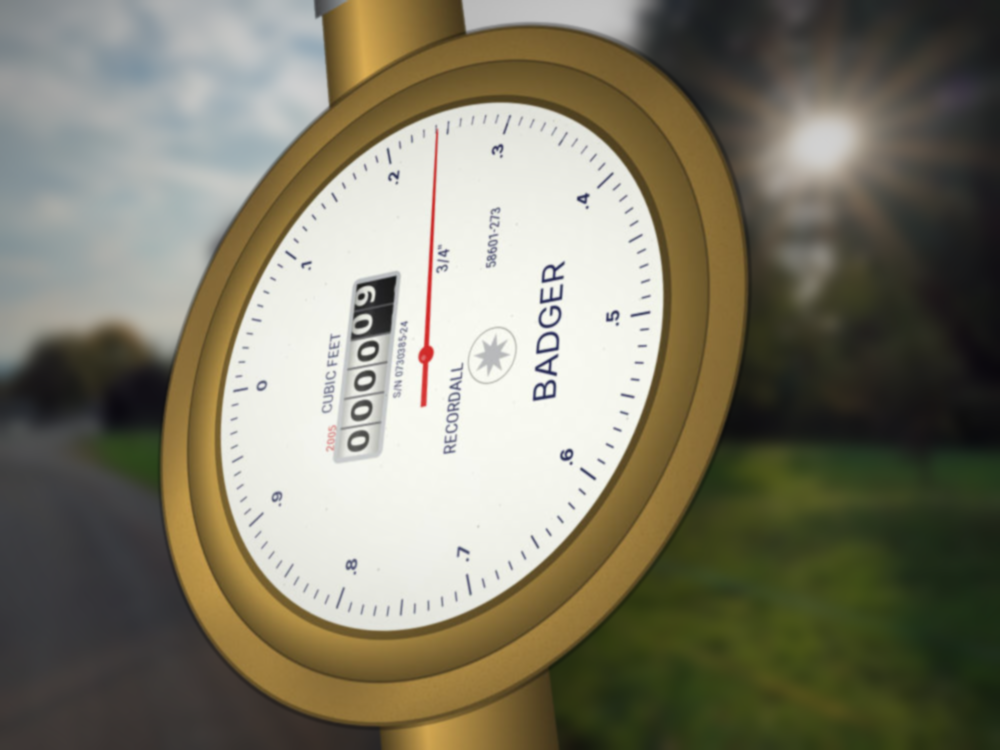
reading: value=9.24 unit=ft³
